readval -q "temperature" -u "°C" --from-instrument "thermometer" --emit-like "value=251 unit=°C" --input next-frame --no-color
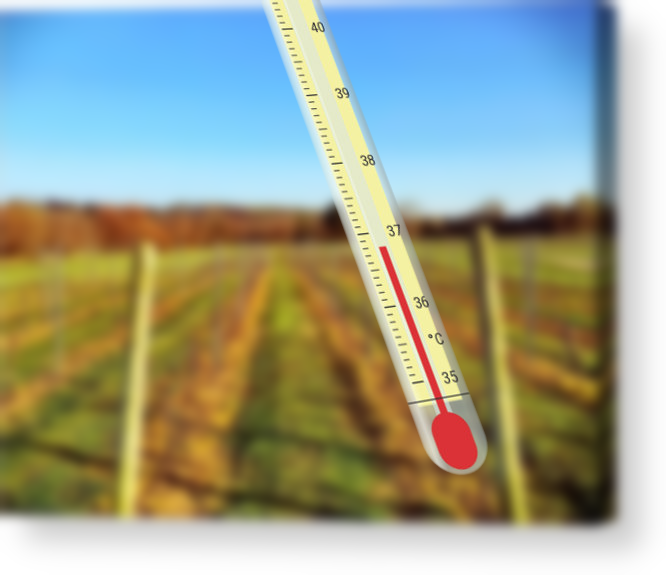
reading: value=36.8 unit=°C
